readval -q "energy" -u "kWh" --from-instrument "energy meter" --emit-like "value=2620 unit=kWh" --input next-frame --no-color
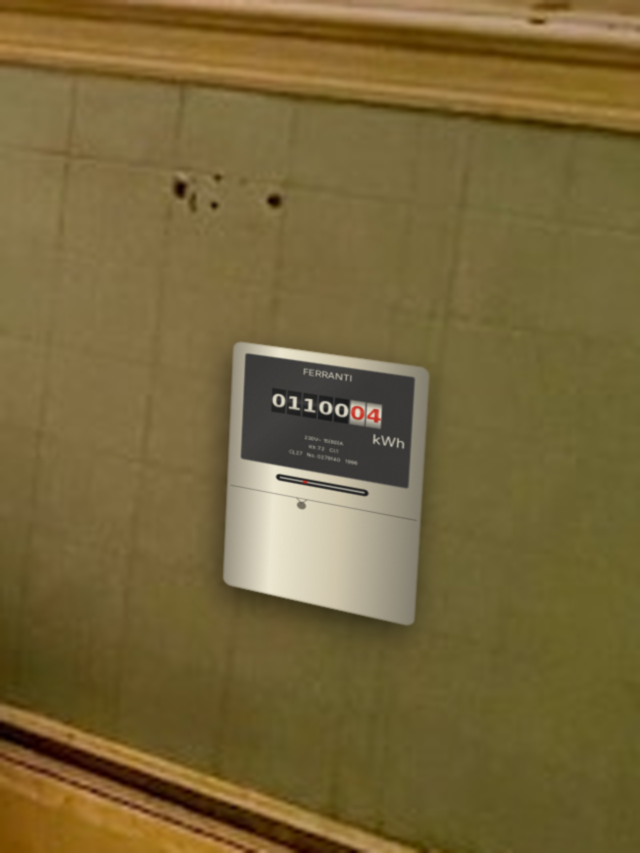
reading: value=1100.04 unit=kWh
